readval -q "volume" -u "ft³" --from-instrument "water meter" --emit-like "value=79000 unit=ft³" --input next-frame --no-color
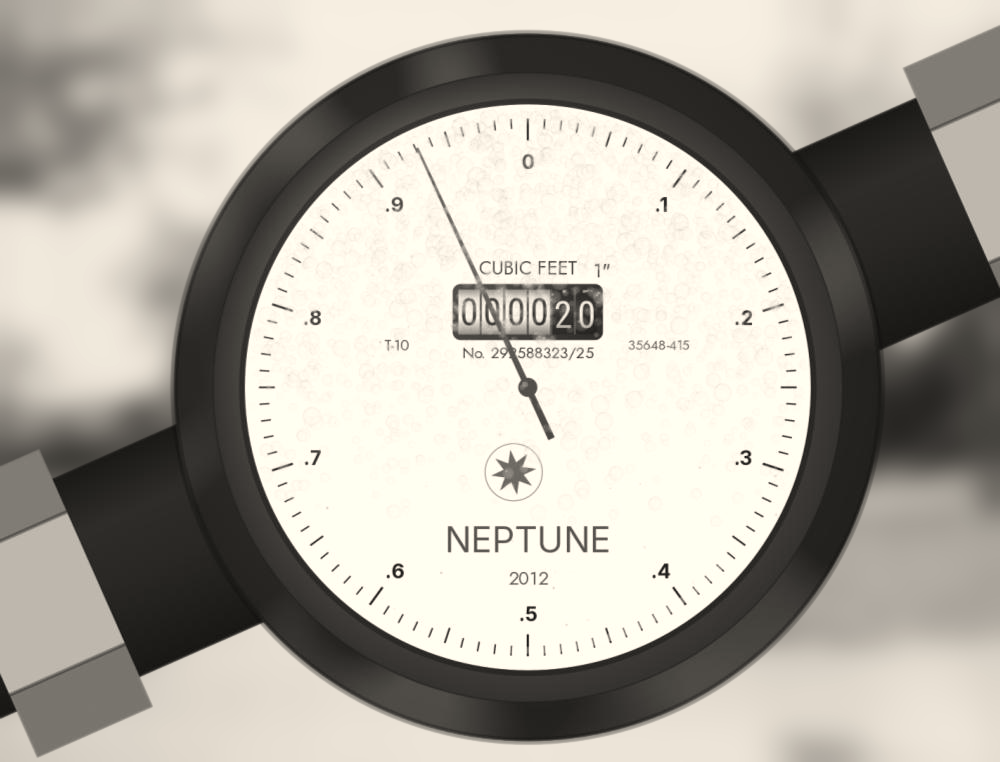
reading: value=19.93 unit=ft³
